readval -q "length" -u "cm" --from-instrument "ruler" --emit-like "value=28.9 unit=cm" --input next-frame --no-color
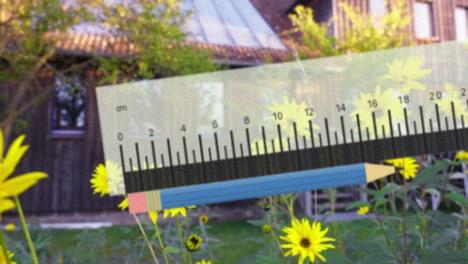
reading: value=17.5 unit=cm
